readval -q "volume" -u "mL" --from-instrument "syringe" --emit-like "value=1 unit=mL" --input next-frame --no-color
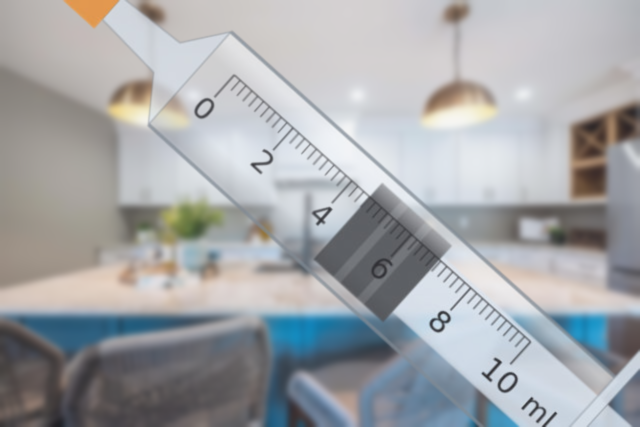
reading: value=4.6 unit=mL
